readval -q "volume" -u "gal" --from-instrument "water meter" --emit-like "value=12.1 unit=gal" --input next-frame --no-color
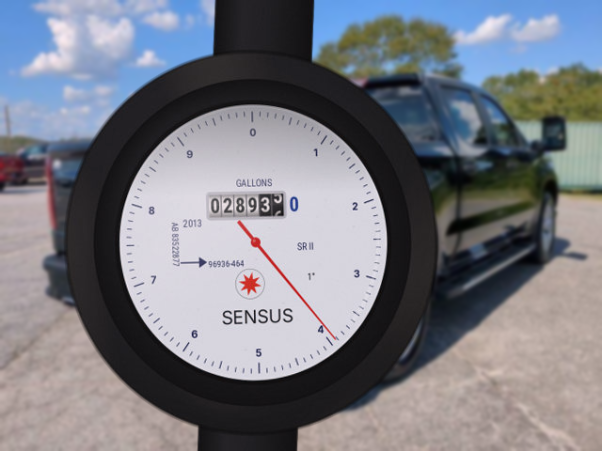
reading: value=289353.9 unit=gal
